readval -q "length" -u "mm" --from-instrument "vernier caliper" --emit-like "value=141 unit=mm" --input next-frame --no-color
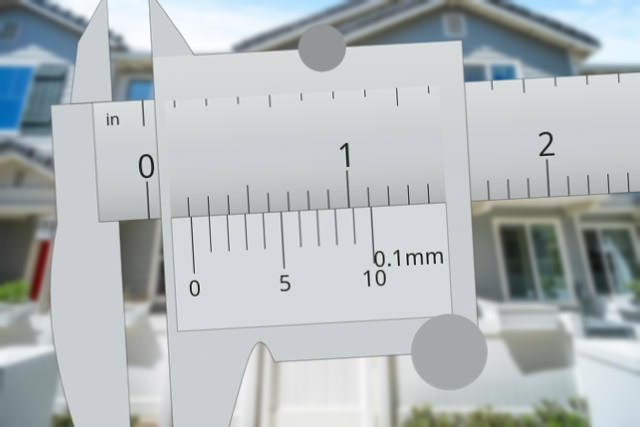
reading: value=2.1 unit=mm
